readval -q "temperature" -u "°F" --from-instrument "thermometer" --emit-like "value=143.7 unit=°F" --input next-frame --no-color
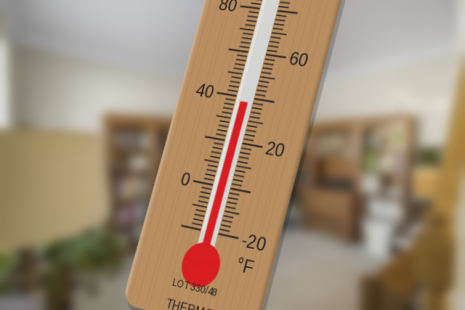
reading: value=38 unit=°F
